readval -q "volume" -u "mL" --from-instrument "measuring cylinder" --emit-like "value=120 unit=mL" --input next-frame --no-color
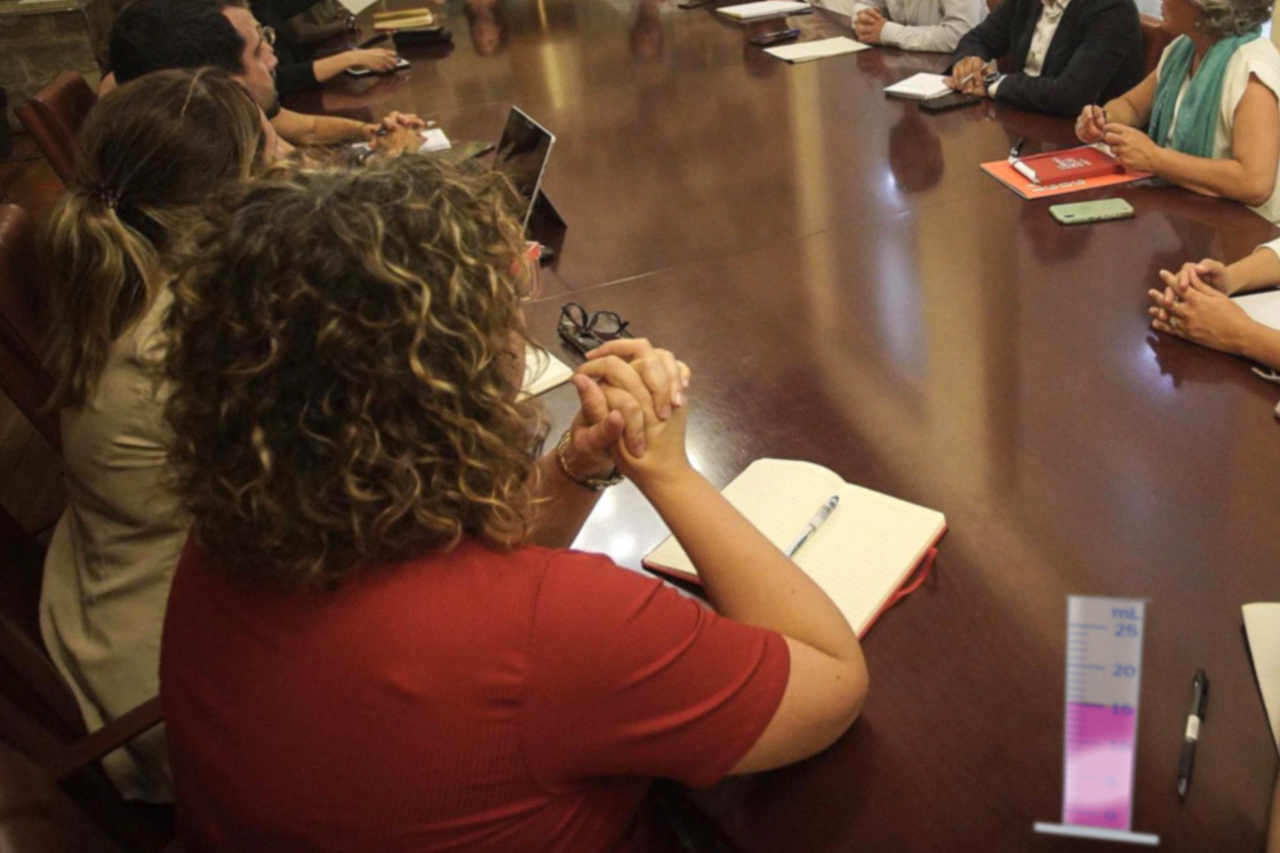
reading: value=15 unit=mL
